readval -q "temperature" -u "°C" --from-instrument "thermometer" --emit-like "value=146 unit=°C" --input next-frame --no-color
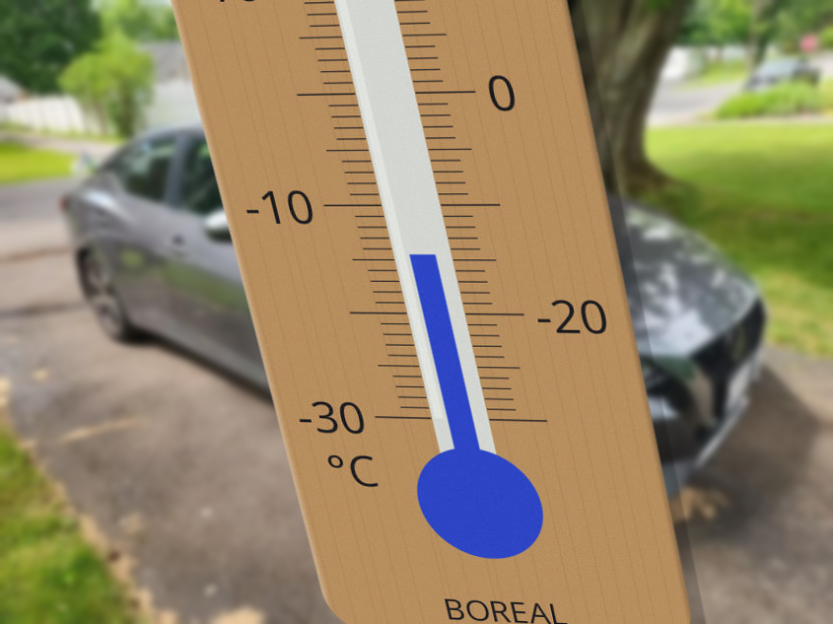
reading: value=-14.5 unit=°C
